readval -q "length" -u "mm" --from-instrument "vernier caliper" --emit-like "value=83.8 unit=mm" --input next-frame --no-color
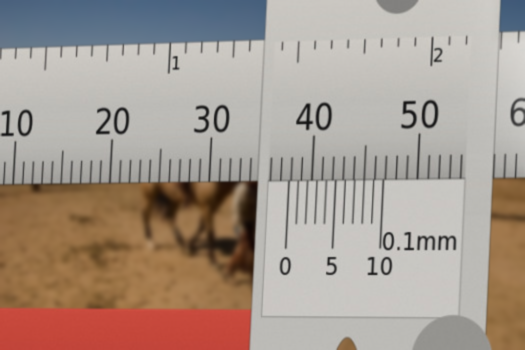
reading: value=37.8 unit=mm
